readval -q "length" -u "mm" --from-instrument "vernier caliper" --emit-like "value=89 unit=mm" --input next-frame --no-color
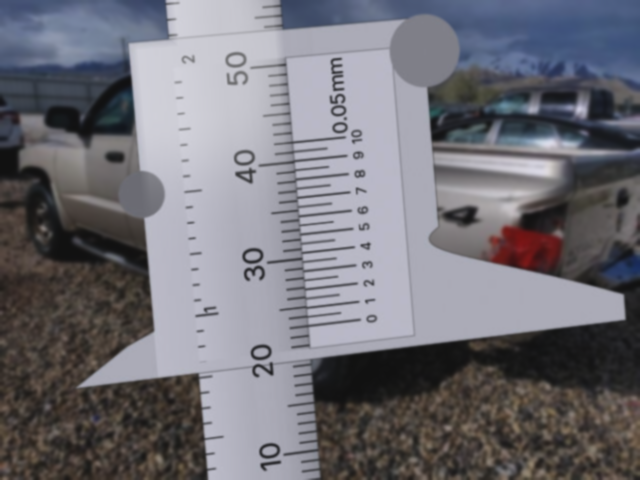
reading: value=23.0 unit=mm
